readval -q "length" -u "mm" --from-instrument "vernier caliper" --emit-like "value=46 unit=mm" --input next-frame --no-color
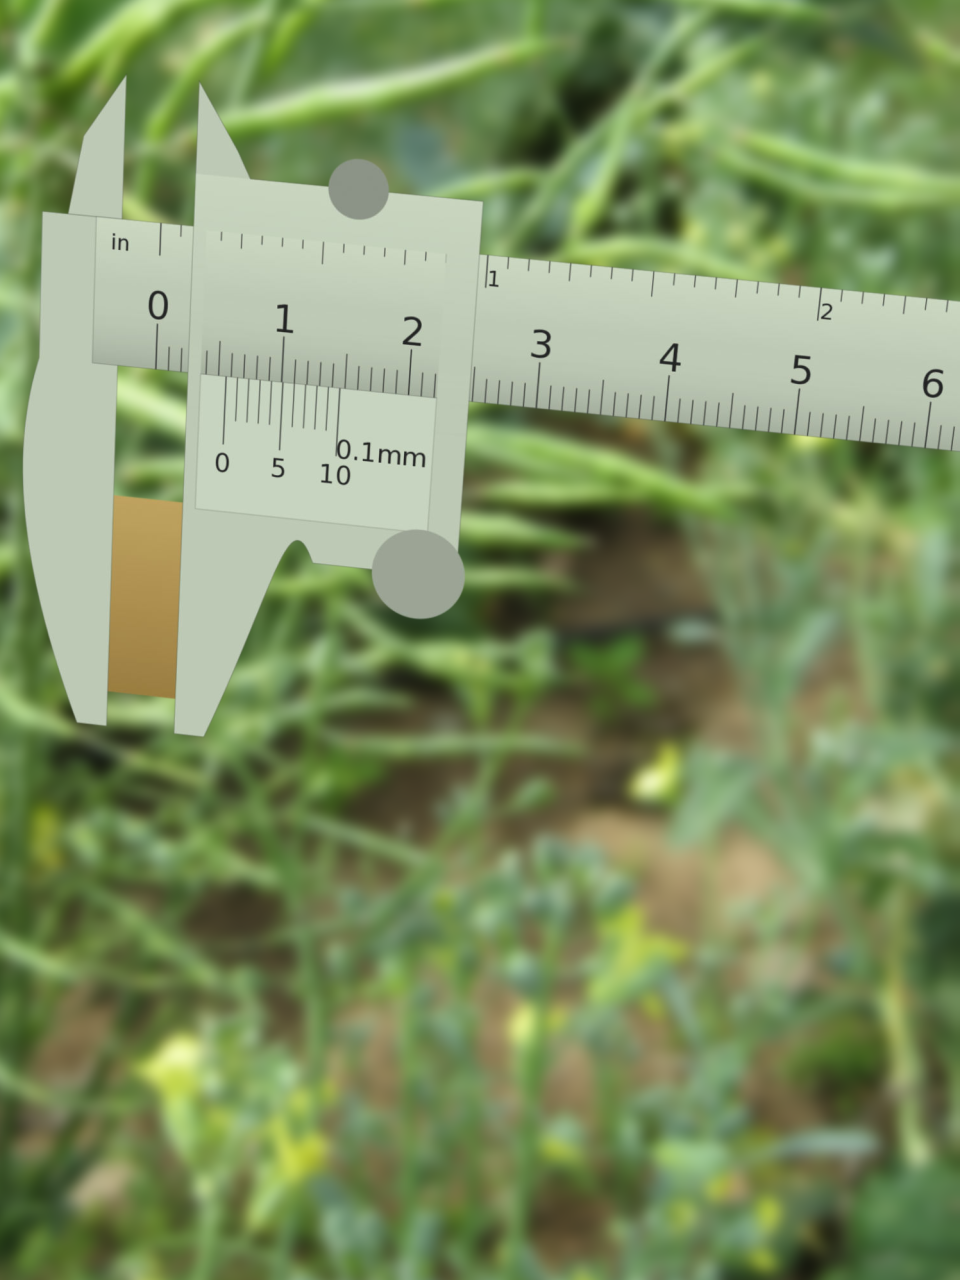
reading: value=5.6 unit=mm
